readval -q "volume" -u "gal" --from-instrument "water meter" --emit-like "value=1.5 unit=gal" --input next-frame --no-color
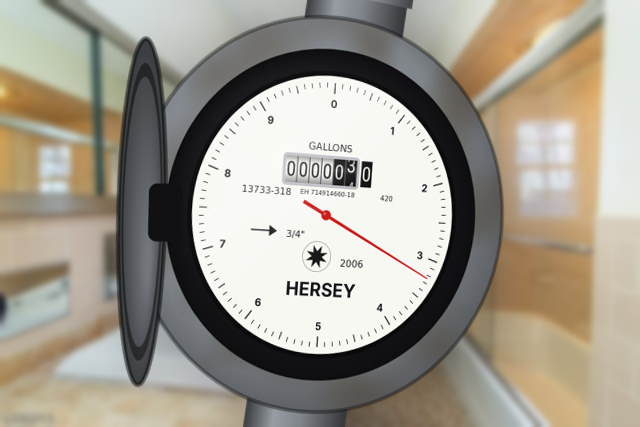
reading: value=33.2 unit=gal
